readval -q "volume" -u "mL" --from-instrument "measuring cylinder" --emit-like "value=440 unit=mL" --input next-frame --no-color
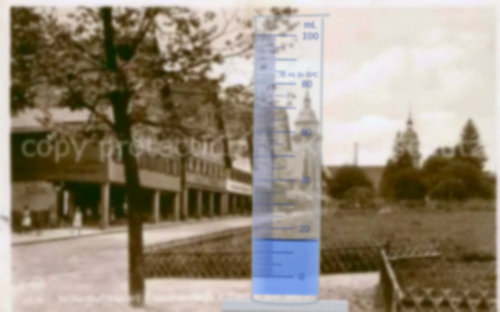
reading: value=15 unit=mL
